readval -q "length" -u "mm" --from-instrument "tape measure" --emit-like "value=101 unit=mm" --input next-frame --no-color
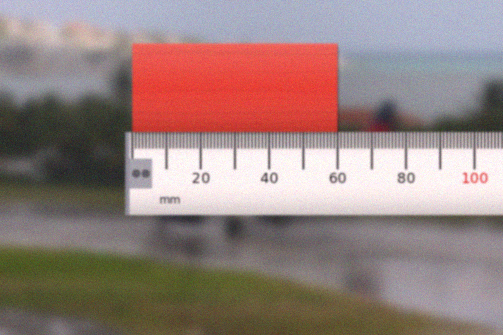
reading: value=60 unit=mm
